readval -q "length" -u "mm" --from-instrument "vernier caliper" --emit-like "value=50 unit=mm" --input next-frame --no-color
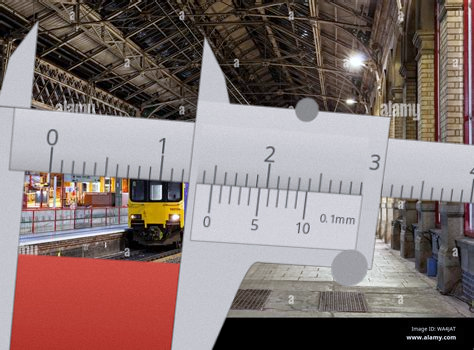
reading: value=14.8 unit=mm
